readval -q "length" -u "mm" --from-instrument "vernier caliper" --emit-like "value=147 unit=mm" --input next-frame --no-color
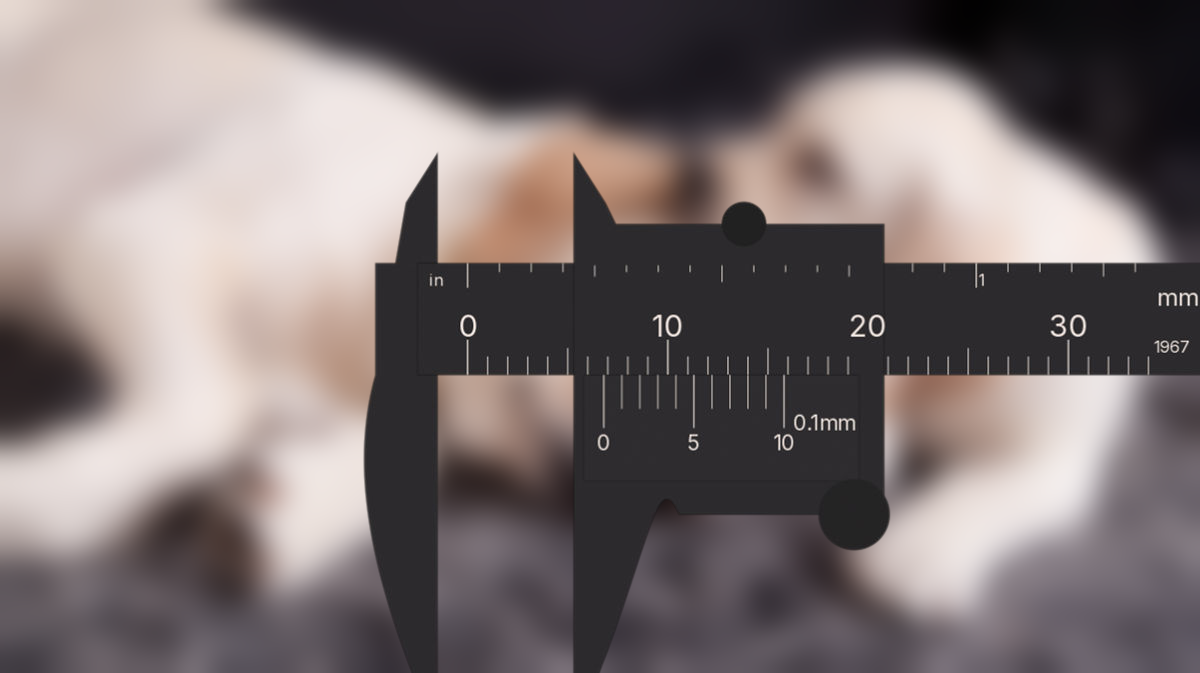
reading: value=6.8 unit=mm
